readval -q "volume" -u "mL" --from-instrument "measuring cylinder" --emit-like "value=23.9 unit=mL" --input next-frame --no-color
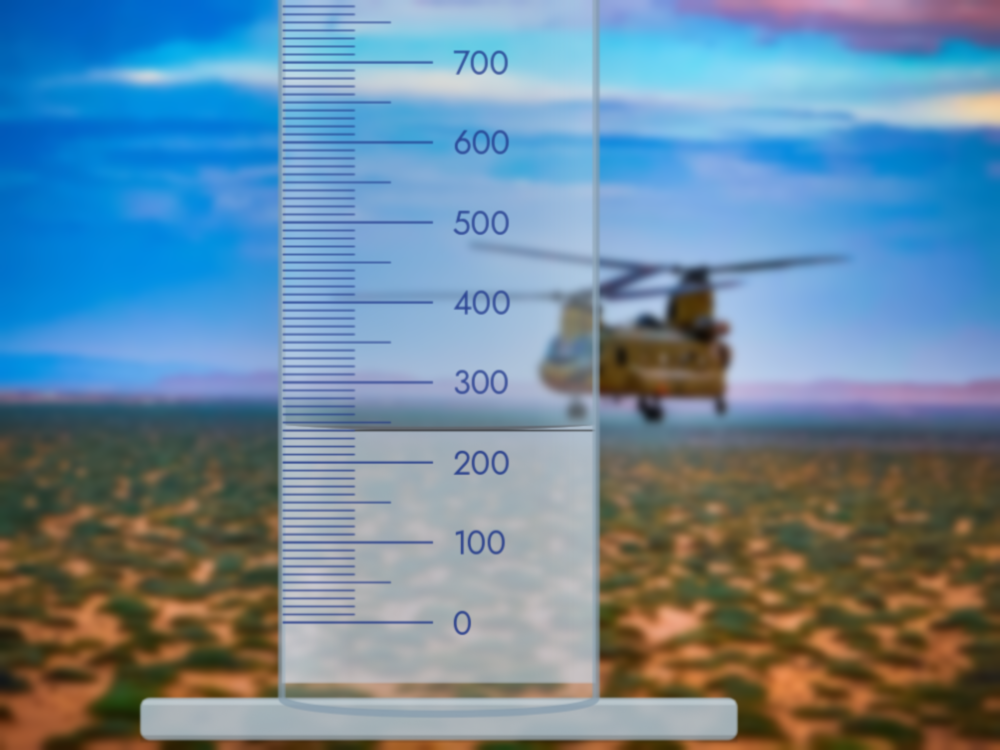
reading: value=240 unit=mL
